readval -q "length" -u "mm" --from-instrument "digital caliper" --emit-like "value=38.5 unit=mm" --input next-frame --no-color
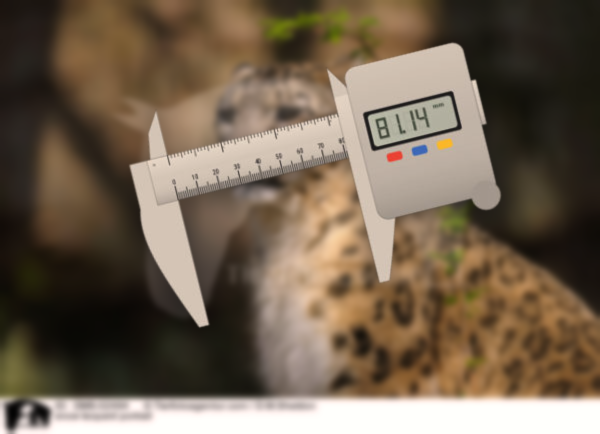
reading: value=81.14 unit=mm
